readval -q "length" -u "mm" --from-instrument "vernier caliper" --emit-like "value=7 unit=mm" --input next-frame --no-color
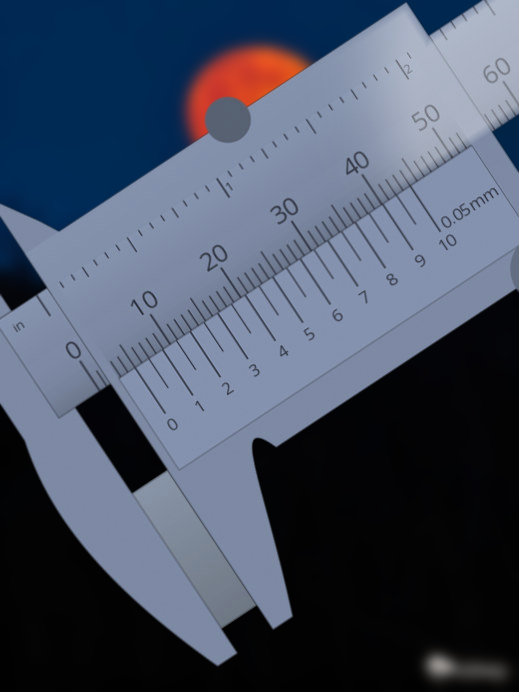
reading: value=5.0 unit=mm
